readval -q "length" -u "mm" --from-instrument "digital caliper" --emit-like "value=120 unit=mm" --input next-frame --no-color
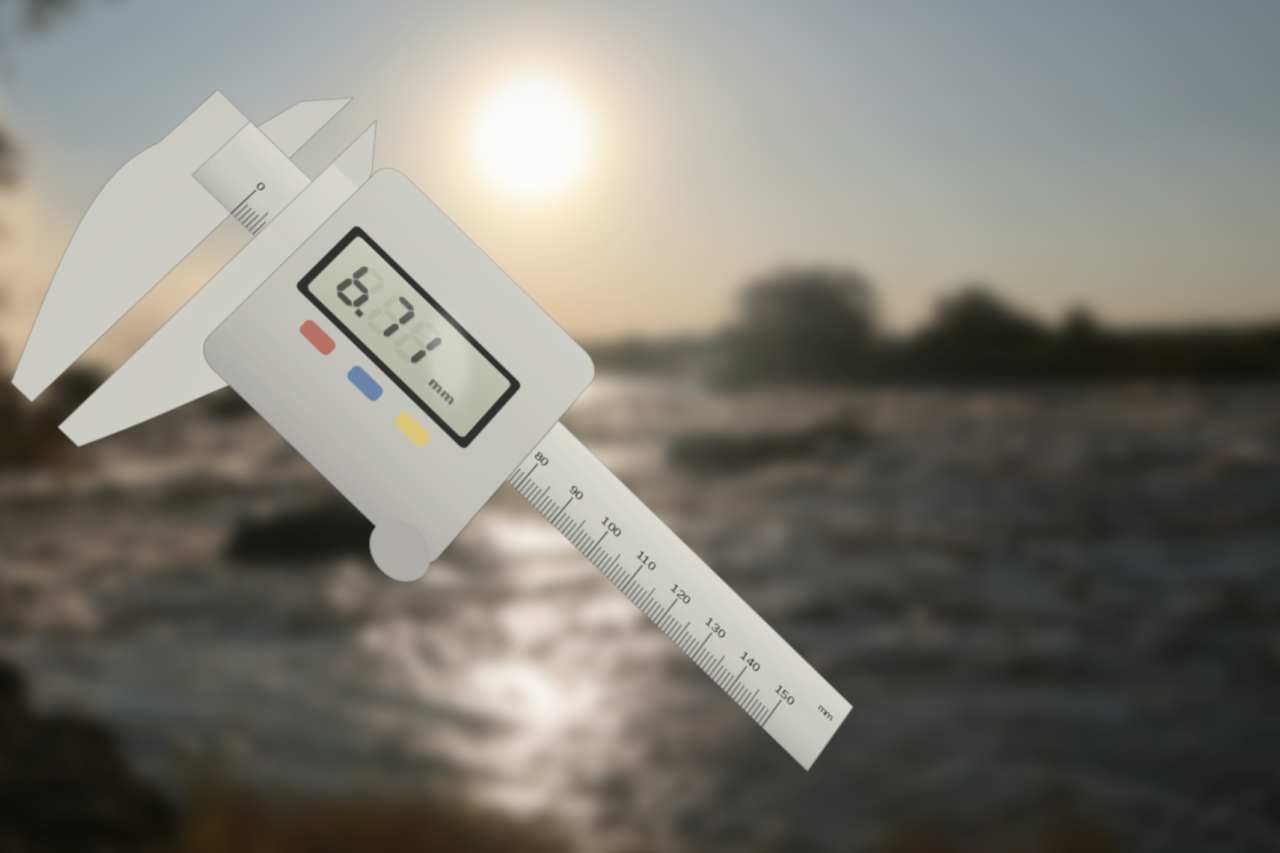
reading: value=6.71 unit=mm
